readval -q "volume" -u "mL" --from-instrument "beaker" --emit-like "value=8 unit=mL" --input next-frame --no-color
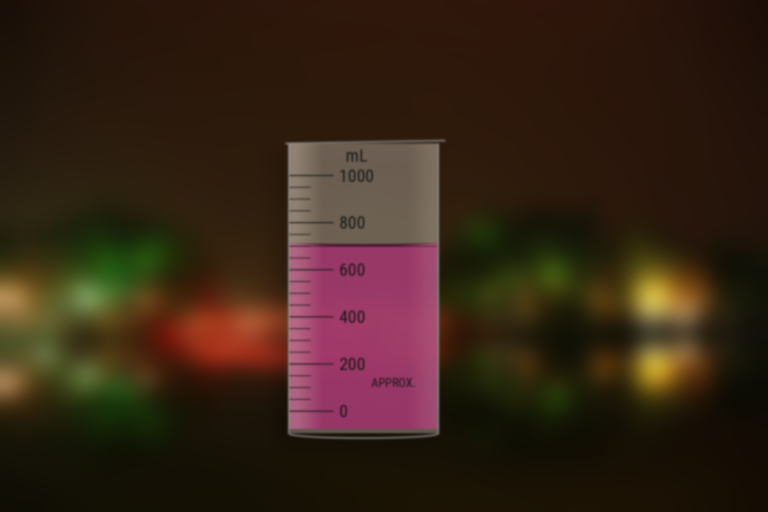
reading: value=700 unit=mL
